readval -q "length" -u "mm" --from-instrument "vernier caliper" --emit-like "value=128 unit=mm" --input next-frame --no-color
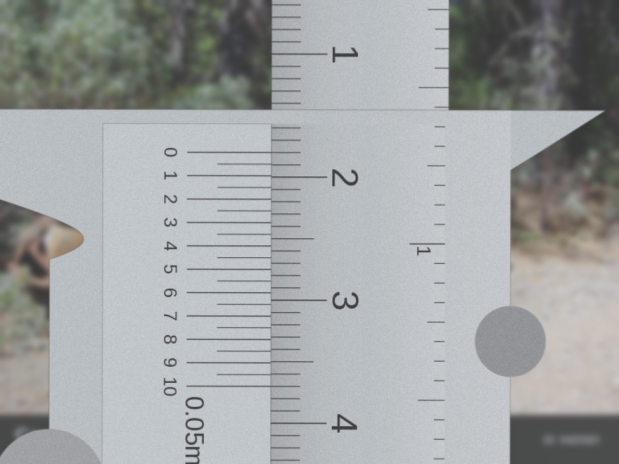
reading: value=18.0 unit=mm
